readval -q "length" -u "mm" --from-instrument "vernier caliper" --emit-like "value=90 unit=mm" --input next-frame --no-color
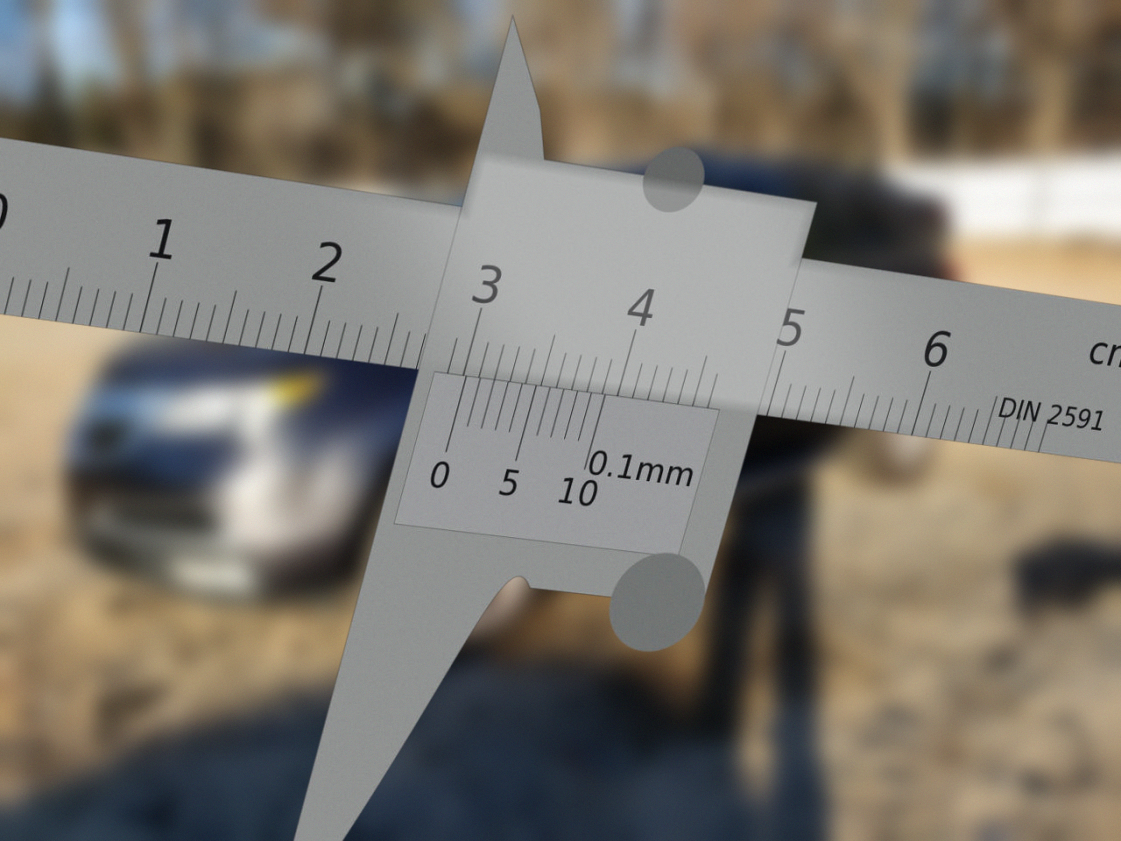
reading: value=30.2 unit=mm
